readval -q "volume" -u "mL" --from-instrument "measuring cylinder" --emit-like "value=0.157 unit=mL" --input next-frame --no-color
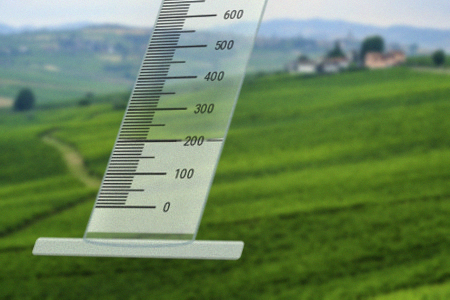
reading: value=200 unit=mL
